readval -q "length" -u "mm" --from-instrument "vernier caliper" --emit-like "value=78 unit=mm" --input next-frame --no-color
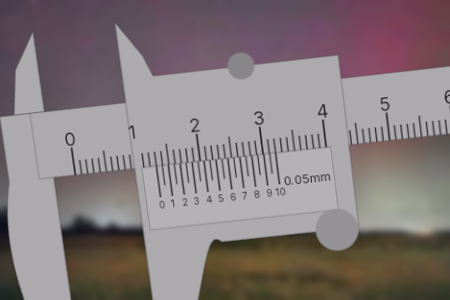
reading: value=13.0 unit=mm
